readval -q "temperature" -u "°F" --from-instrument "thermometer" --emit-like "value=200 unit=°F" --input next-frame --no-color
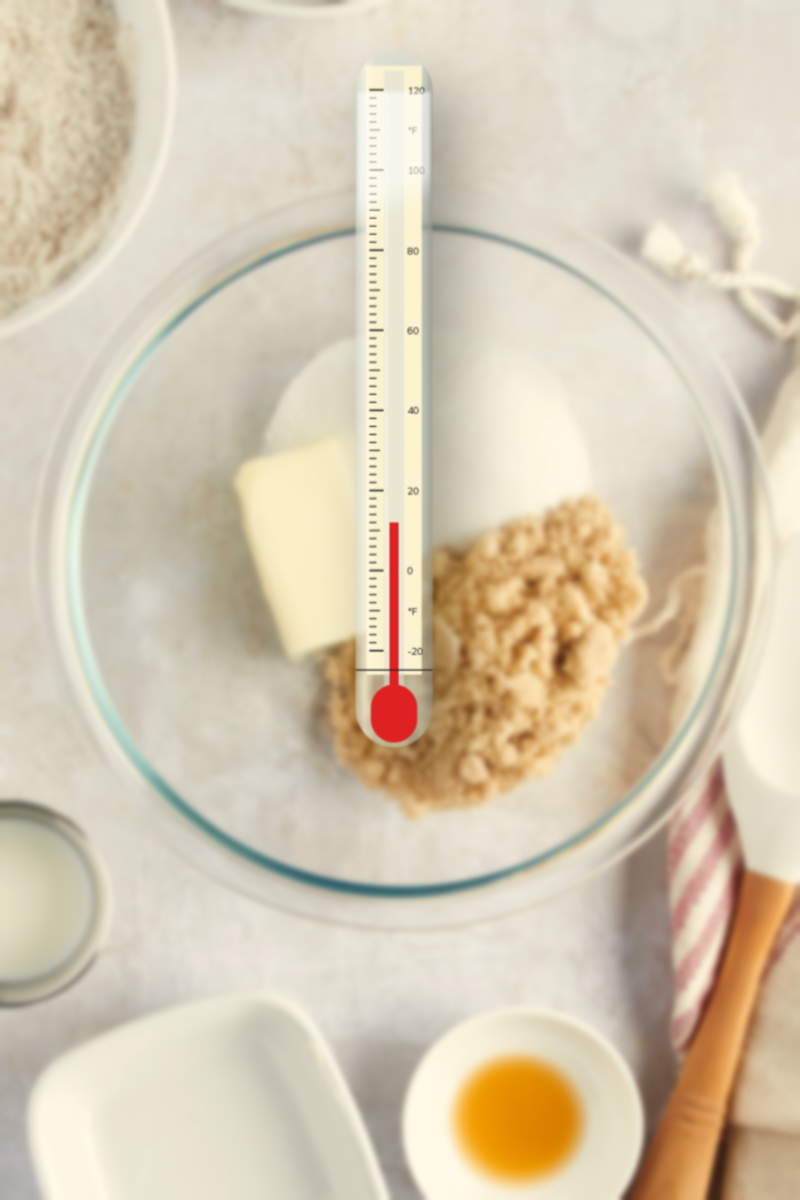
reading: value=12 unit=°F
